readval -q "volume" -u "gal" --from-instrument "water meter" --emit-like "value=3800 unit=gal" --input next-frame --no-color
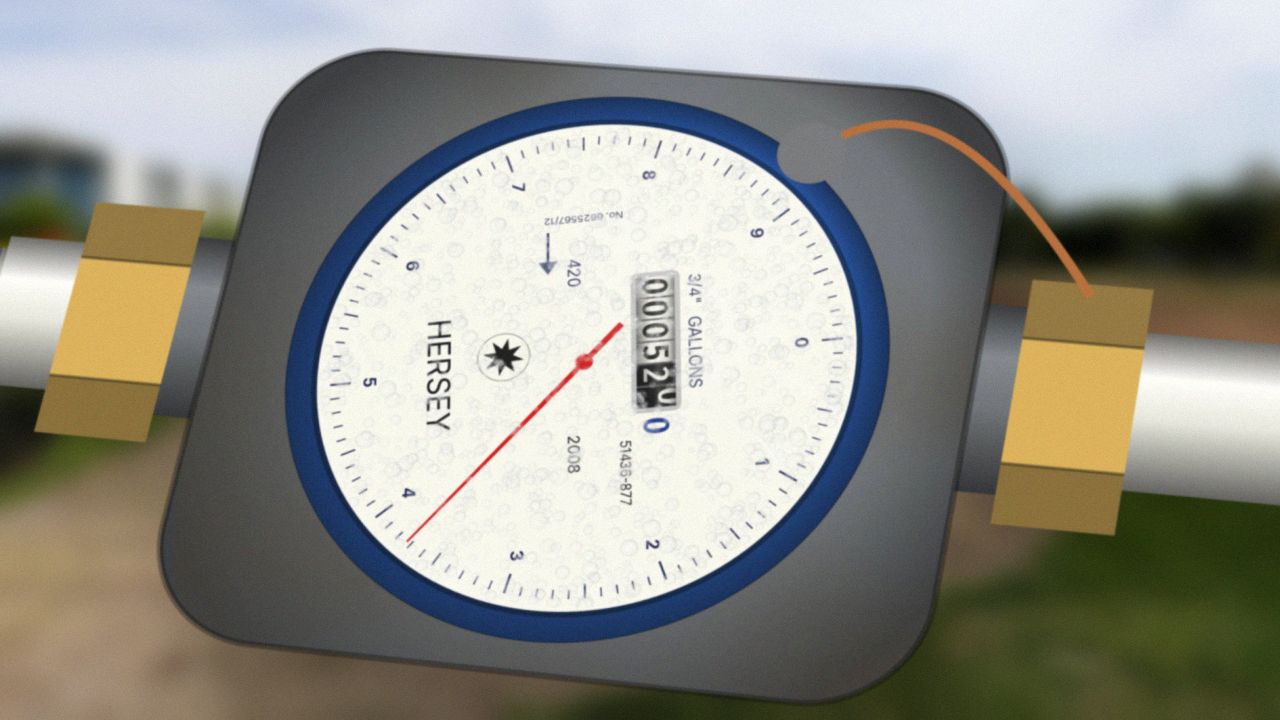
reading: value=5203.7 unit=gal
